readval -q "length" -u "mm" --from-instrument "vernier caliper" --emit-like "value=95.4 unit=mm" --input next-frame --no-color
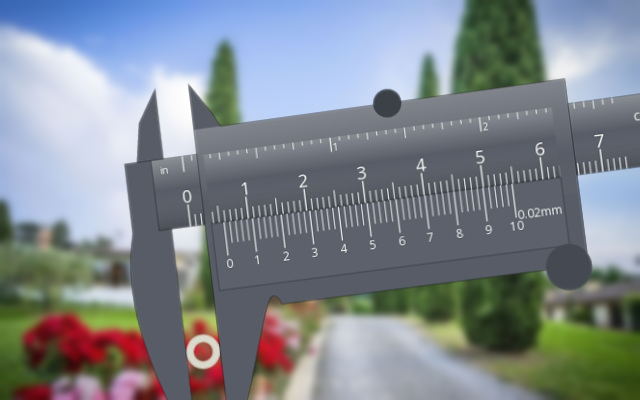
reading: value=5.8 unit=mm
